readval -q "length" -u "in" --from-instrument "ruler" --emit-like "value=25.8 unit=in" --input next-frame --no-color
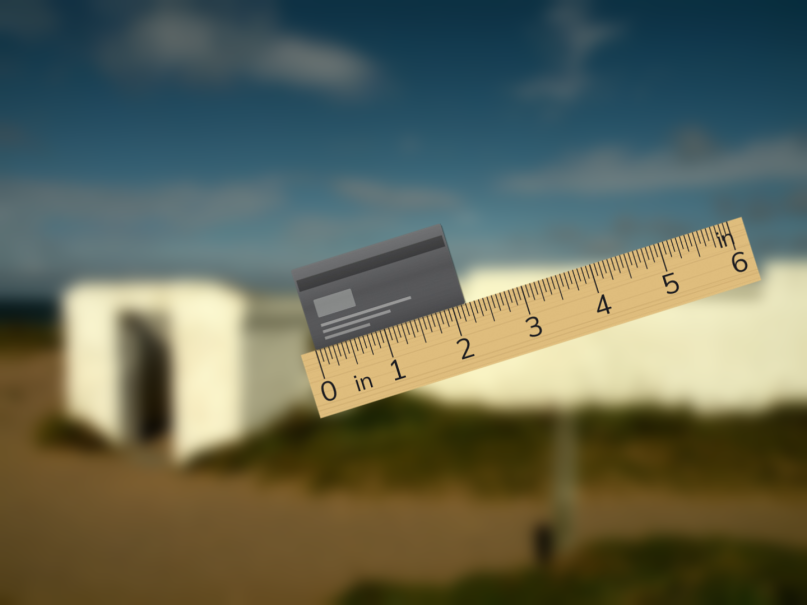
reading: value=2.1875 unit=in
